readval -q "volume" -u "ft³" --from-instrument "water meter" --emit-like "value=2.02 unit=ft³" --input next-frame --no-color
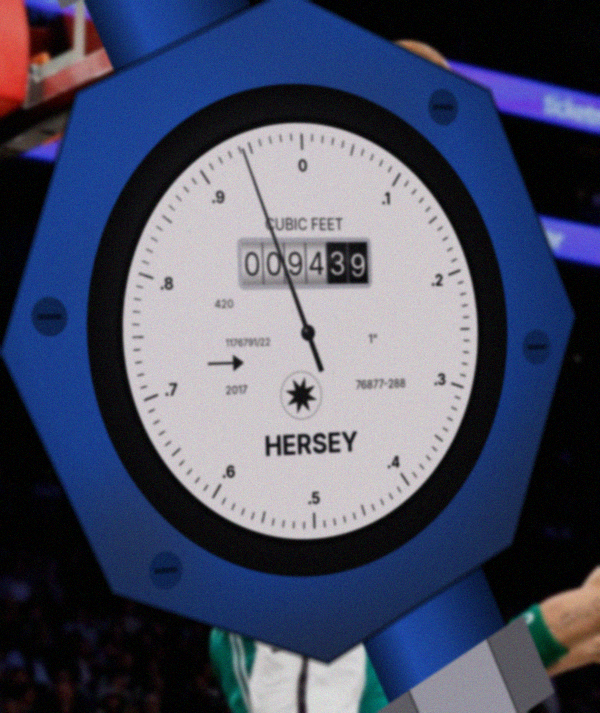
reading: value=9438.94 unit=ft³
